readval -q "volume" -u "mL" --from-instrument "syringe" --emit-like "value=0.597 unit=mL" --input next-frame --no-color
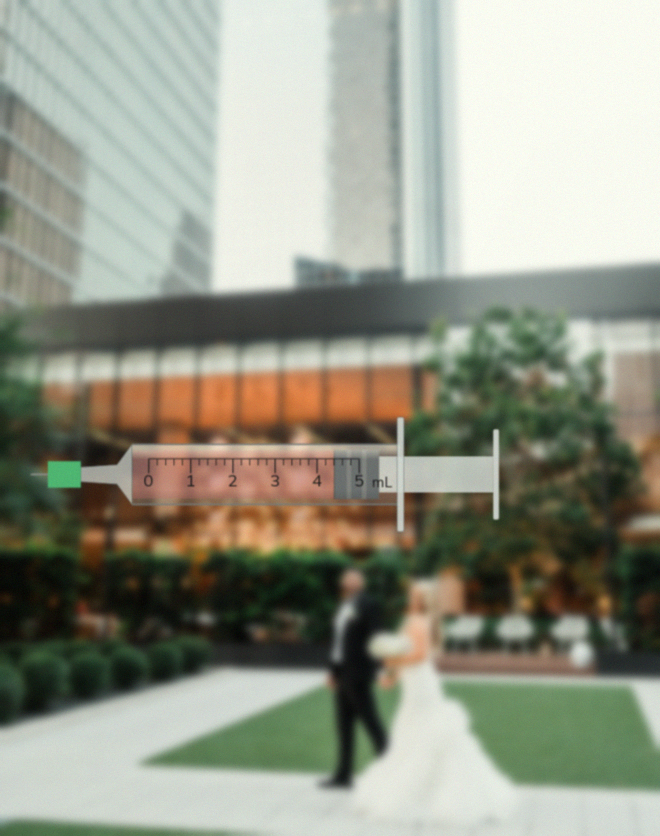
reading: value=4.4 unit=mL
